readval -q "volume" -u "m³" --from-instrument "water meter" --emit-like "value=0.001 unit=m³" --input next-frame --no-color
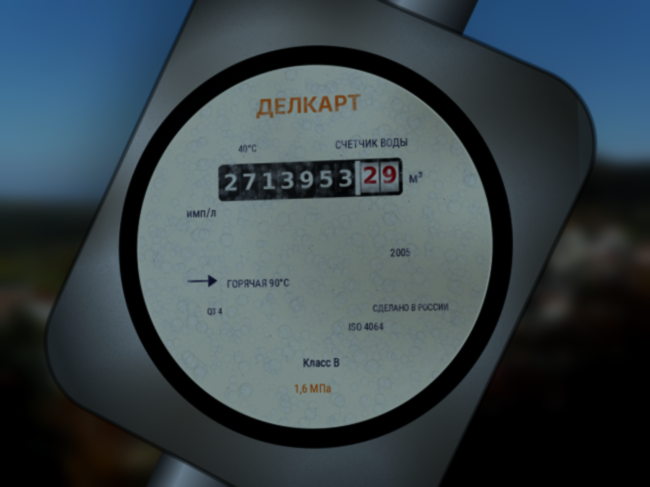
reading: value=2713953.29 unit=m³
